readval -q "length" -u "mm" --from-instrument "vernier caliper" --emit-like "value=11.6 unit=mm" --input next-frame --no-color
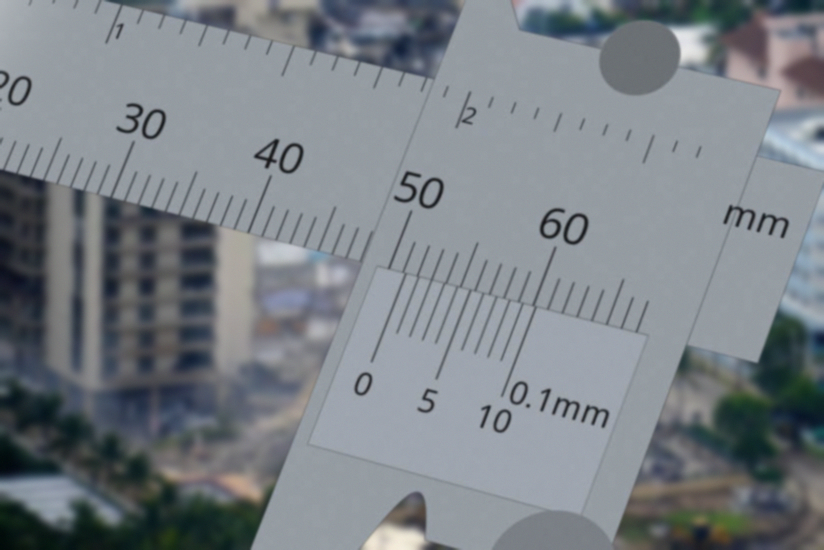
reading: value=51.2 unit=mm
